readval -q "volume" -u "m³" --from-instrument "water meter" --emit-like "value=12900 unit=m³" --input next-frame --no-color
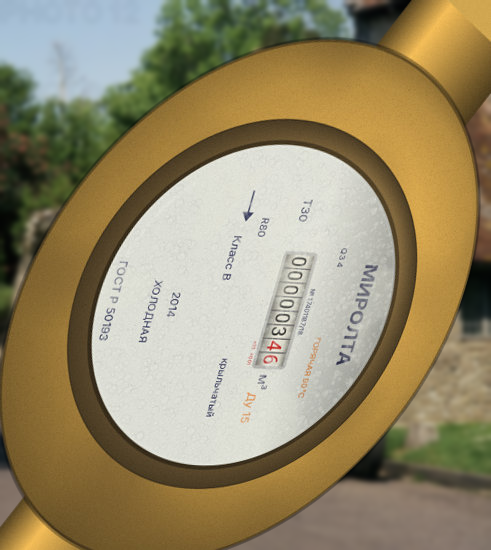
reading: value=3.46 unit=m³
